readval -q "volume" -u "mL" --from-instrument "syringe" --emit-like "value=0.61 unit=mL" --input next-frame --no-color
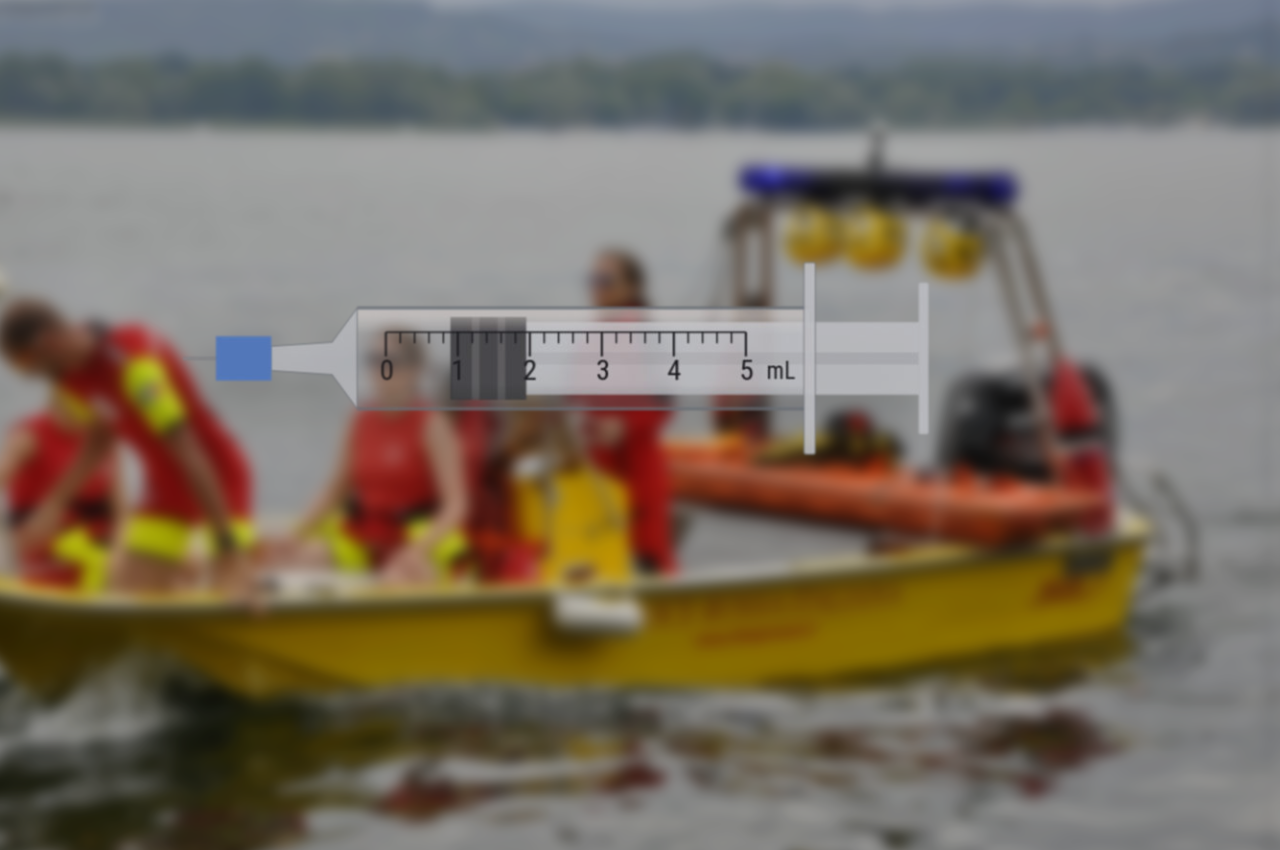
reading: value=0.9 unit=mL
